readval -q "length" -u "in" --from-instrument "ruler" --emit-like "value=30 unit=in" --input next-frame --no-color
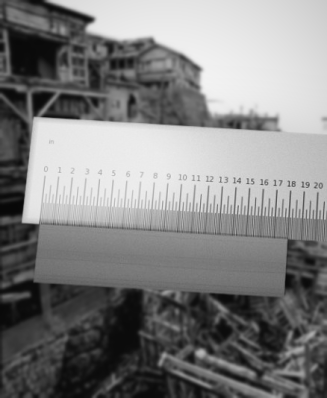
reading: value=18 unit=in
